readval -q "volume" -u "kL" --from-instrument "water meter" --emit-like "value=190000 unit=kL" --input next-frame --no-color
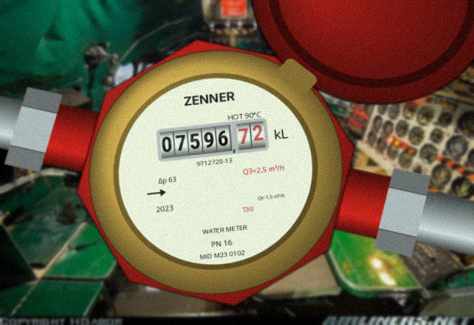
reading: value=7596.72 unit=kL
